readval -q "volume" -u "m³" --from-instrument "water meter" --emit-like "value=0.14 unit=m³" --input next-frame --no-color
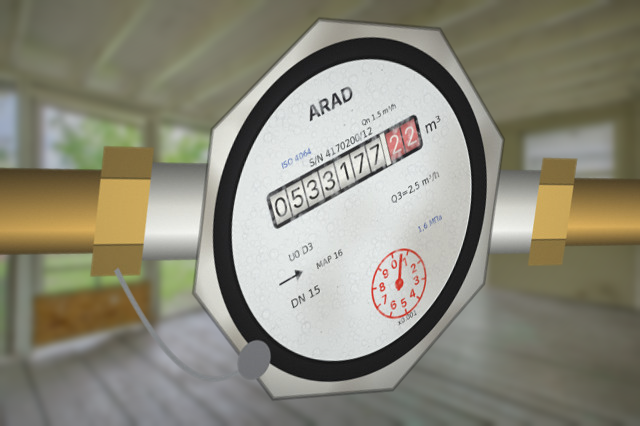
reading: value=533177.220 unit=m³
